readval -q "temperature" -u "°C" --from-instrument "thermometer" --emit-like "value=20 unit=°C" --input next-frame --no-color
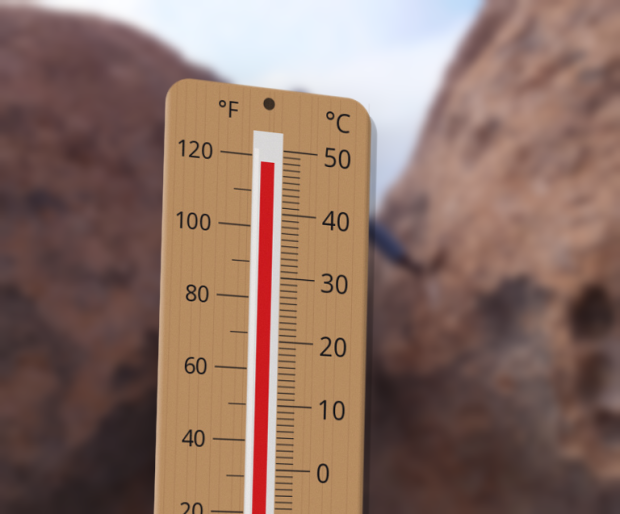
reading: value=48 unit=°C
